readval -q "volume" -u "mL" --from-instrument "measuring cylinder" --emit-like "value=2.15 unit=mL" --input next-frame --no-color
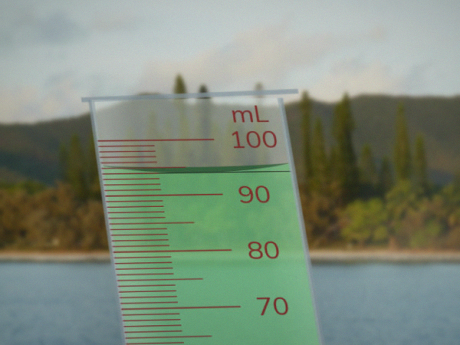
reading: value=94 unit=mL
